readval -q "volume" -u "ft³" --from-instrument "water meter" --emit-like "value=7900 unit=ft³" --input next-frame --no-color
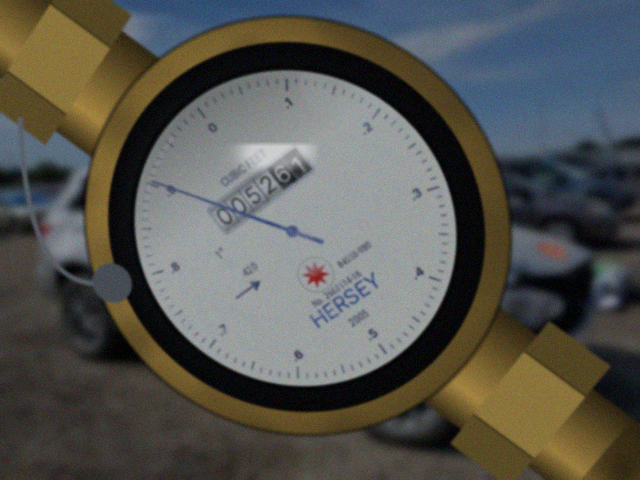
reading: value=5260.90 unit=ft³
